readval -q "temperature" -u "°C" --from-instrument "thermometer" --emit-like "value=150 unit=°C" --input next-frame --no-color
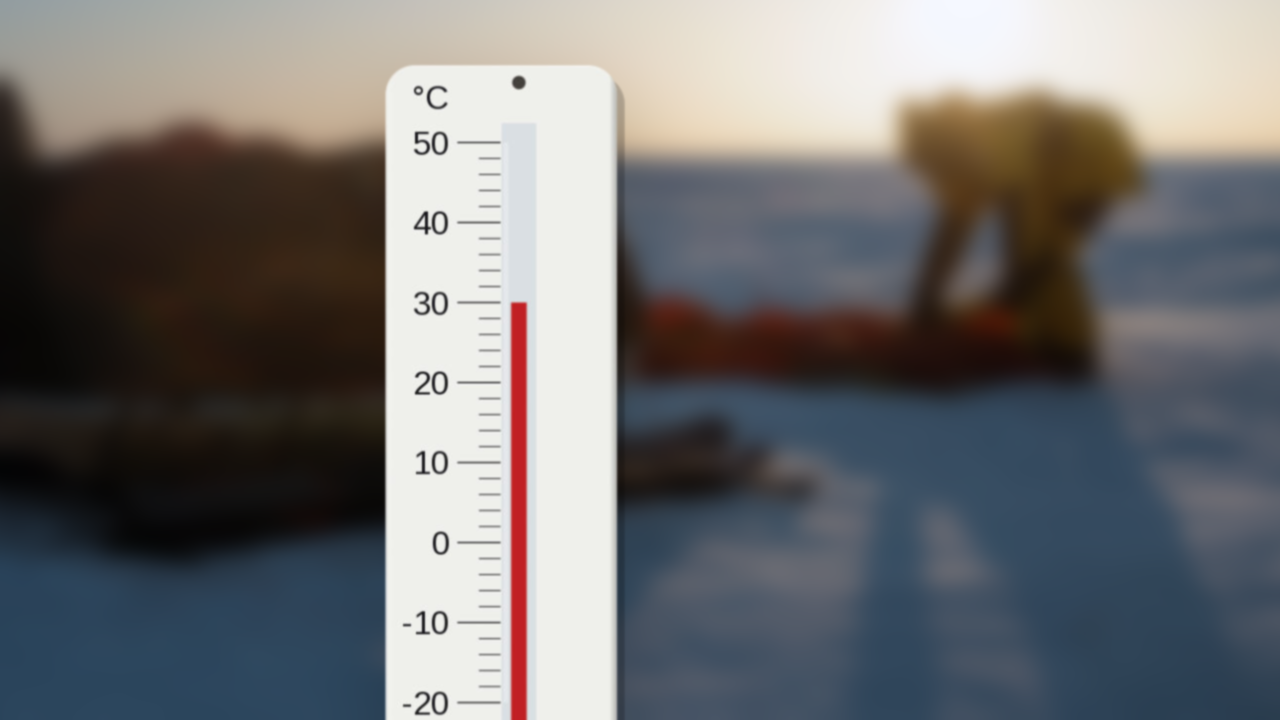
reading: value=30 unit=°C
